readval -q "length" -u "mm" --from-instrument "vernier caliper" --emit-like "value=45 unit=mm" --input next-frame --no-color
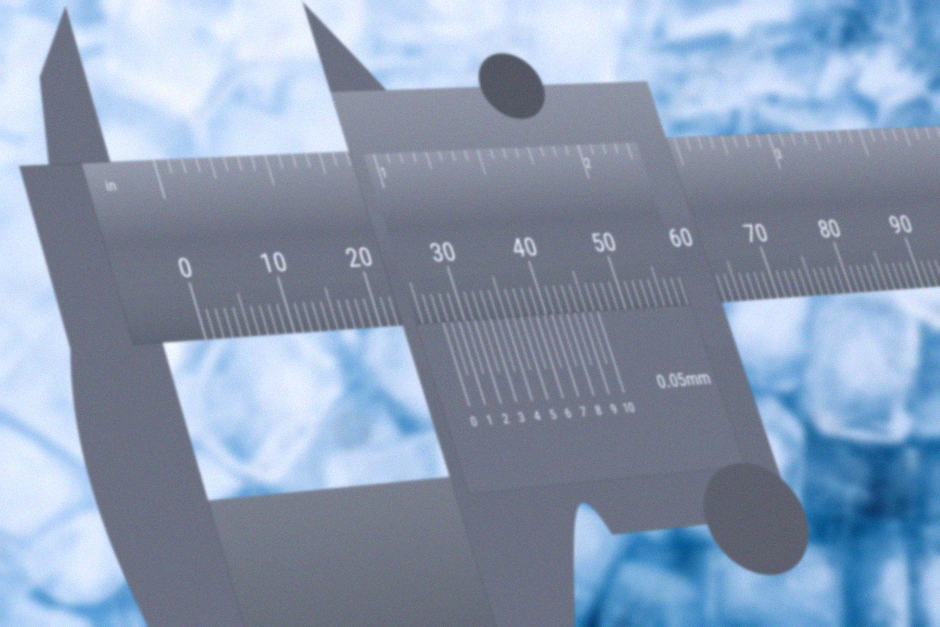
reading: value=27.4 unit=mm
